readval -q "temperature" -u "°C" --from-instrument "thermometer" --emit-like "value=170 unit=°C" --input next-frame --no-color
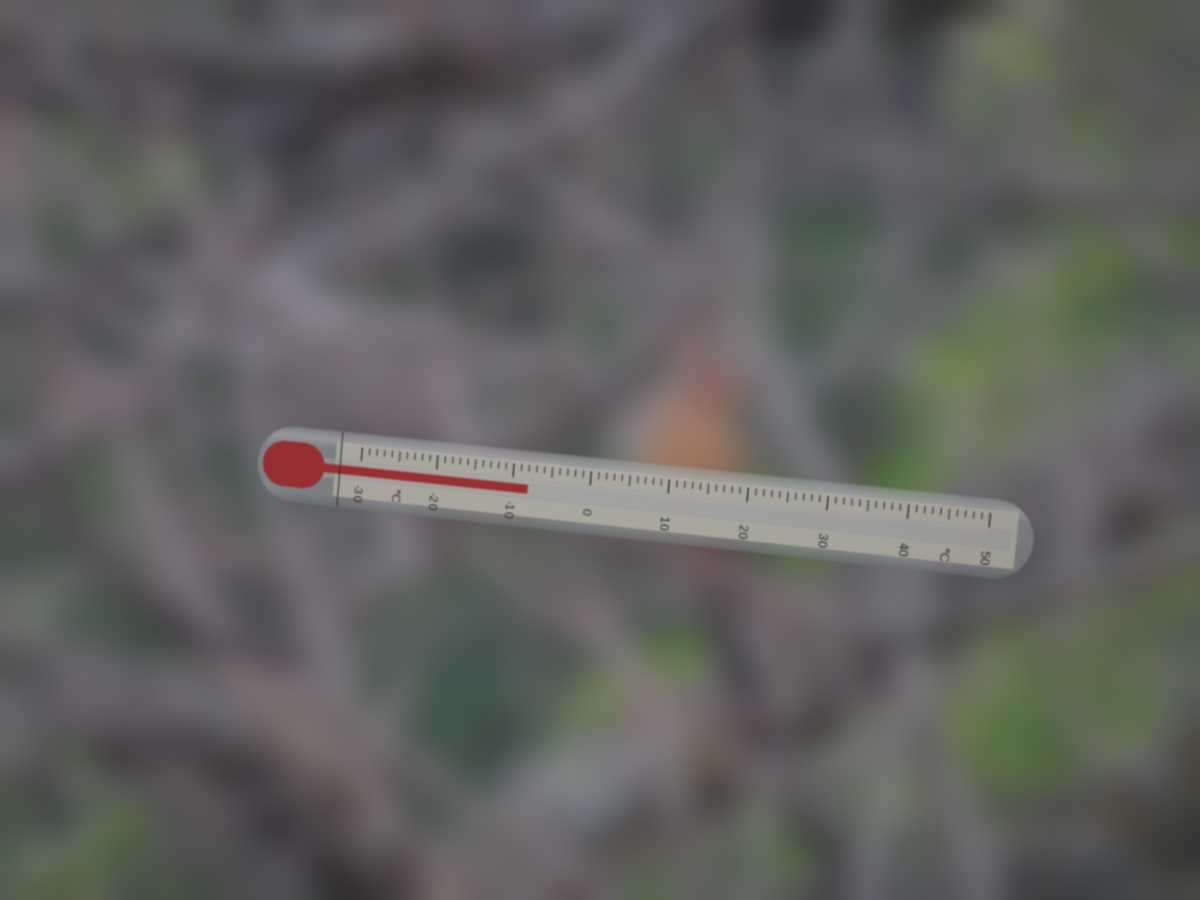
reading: value=-8 unit=°C
